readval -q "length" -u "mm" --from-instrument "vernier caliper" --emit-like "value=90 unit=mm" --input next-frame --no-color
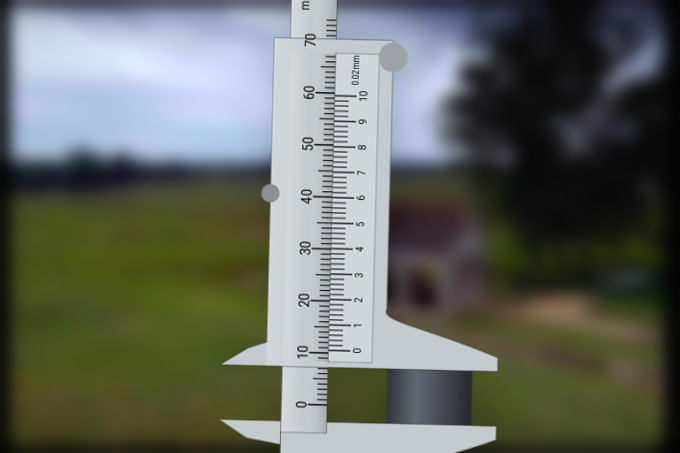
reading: value=10.5 unit=mm
